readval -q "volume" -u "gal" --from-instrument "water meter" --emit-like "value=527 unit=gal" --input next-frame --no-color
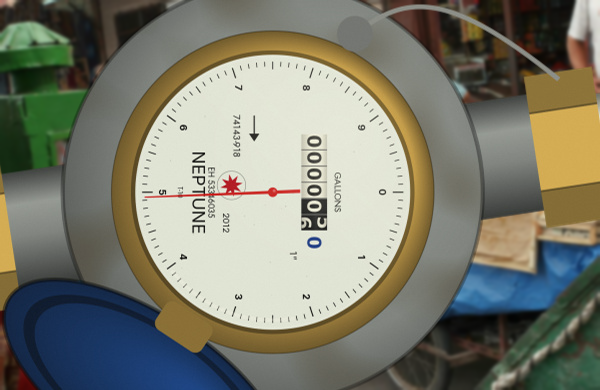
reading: value=54.9 unit=gal
